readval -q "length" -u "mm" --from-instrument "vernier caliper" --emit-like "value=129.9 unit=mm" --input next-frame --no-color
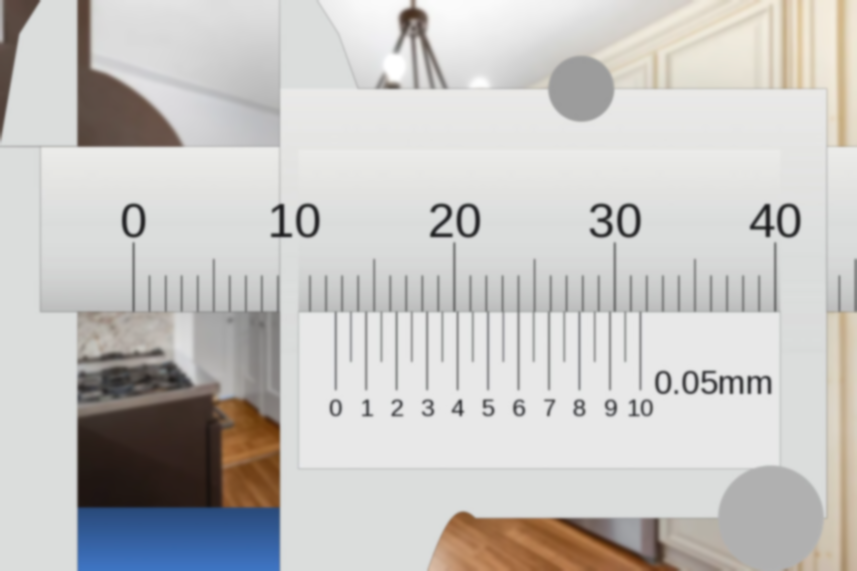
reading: value=12.6 unit=mm
